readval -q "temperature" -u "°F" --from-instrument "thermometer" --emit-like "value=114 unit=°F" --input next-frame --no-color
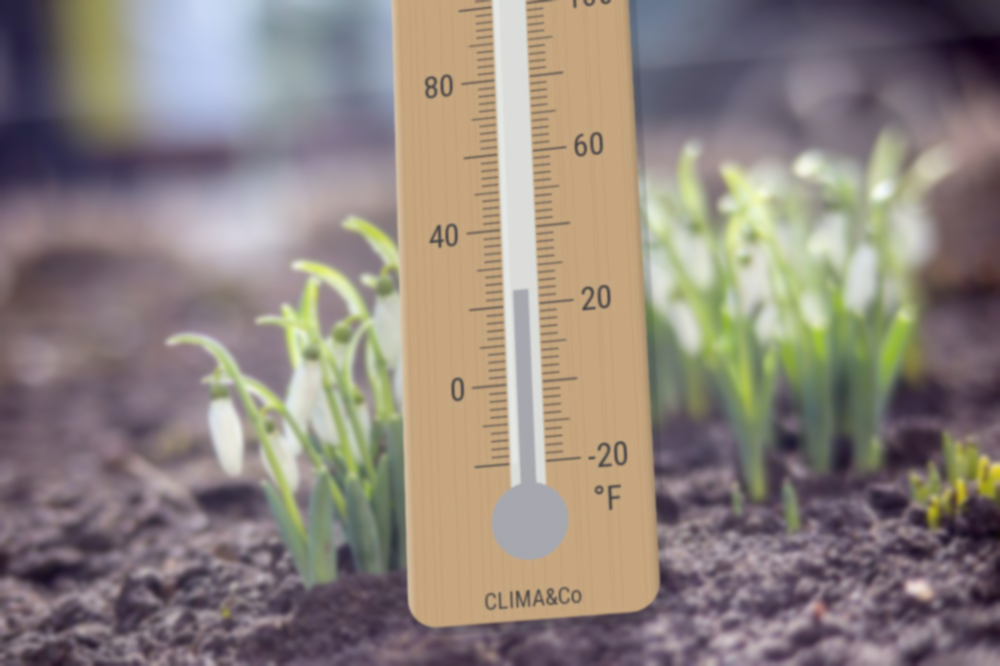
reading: value=24 unit=°F
